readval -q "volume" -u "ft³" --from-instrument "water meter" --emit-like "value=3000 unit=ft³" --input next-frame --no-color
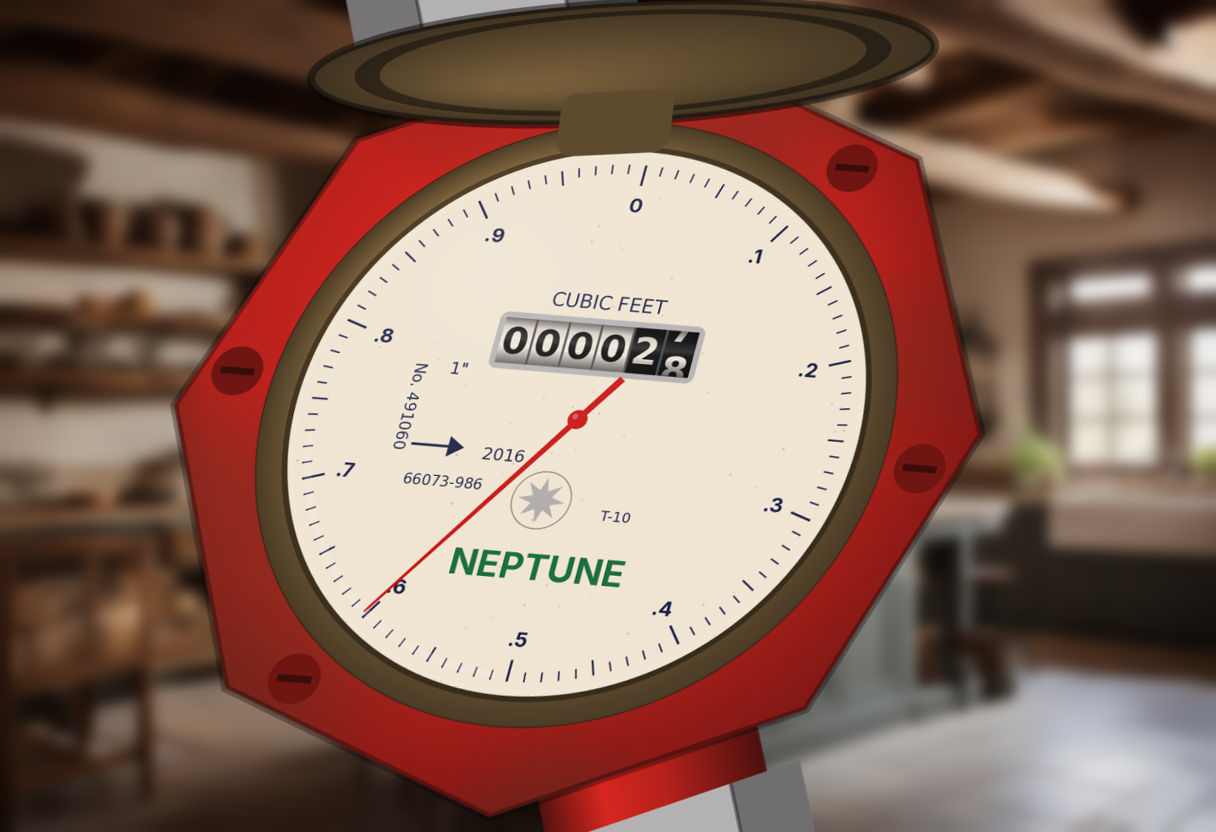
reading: value=27.60 unit=ft³
